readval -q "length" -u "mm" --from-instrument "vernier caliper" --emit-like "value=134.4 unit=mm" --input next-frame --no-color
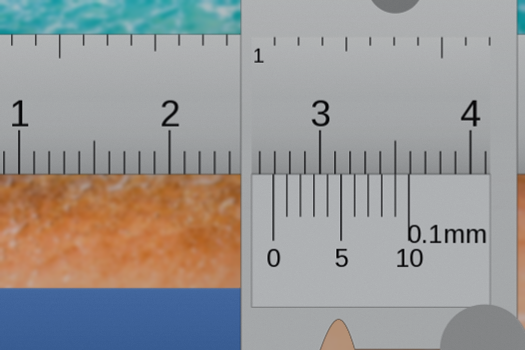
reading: value=26.9 unit=mm
